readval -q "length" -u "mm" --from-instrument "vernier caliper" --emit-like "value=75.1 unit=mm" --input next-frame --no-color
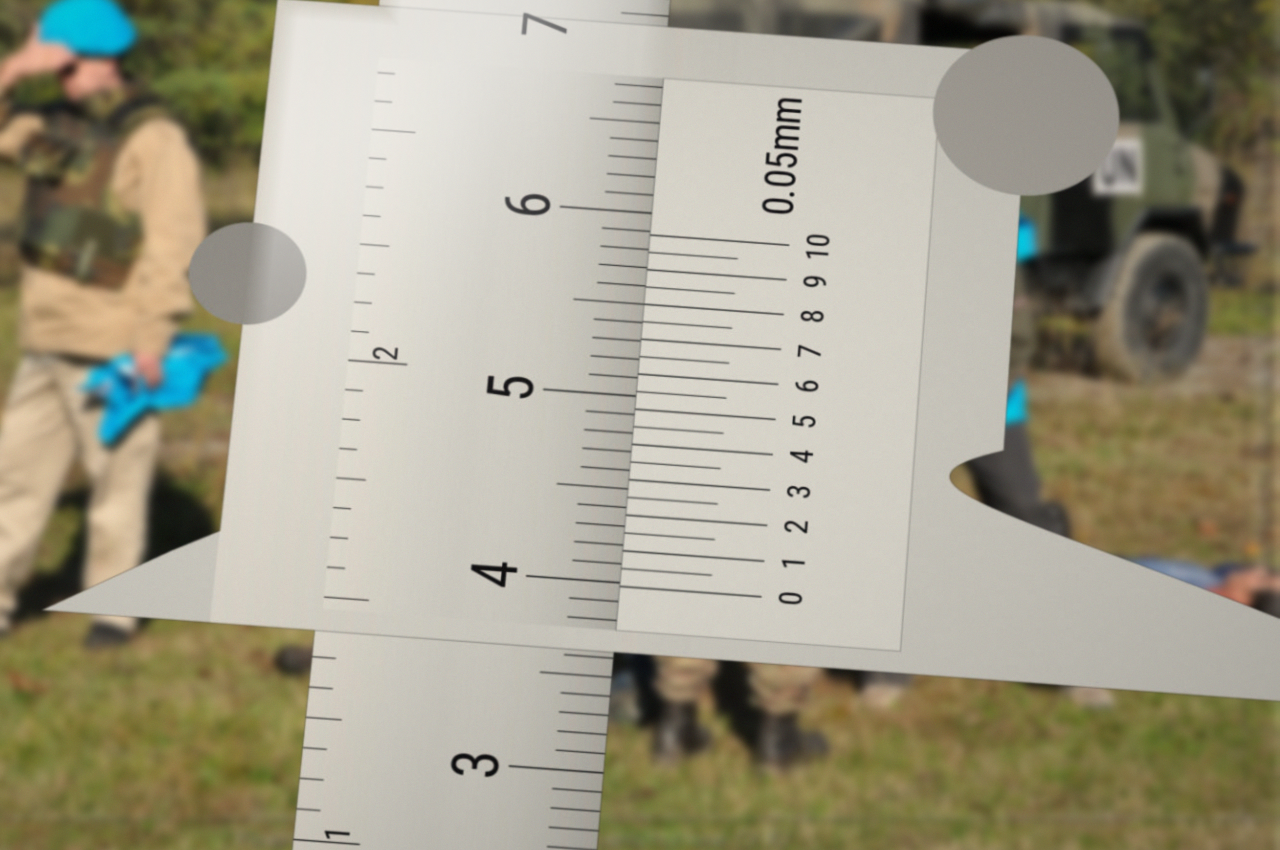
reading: value=39.8 unit=mm
